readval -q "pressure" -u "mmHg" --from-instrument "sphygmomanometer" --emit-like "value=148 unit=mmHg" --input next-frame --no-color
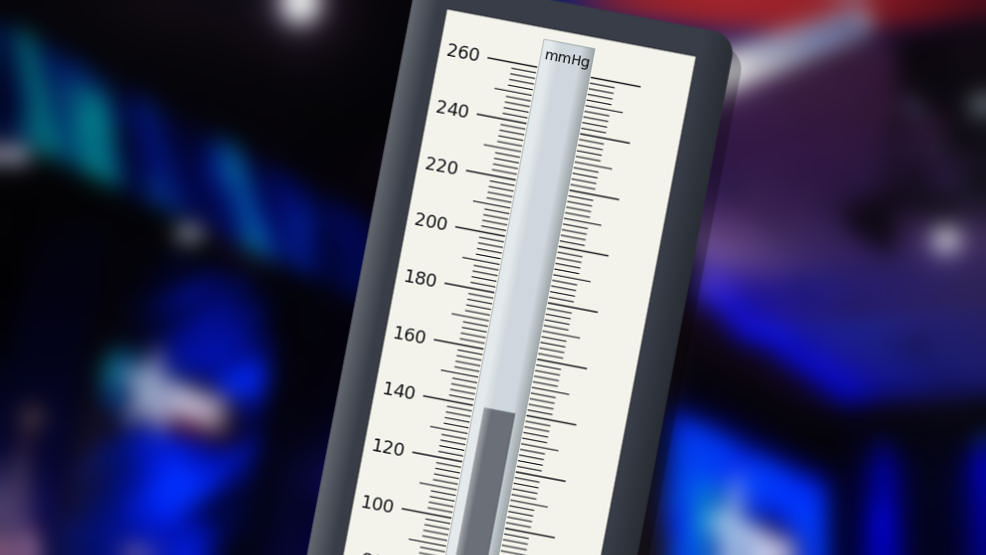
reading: value=140 unit=mmHg
